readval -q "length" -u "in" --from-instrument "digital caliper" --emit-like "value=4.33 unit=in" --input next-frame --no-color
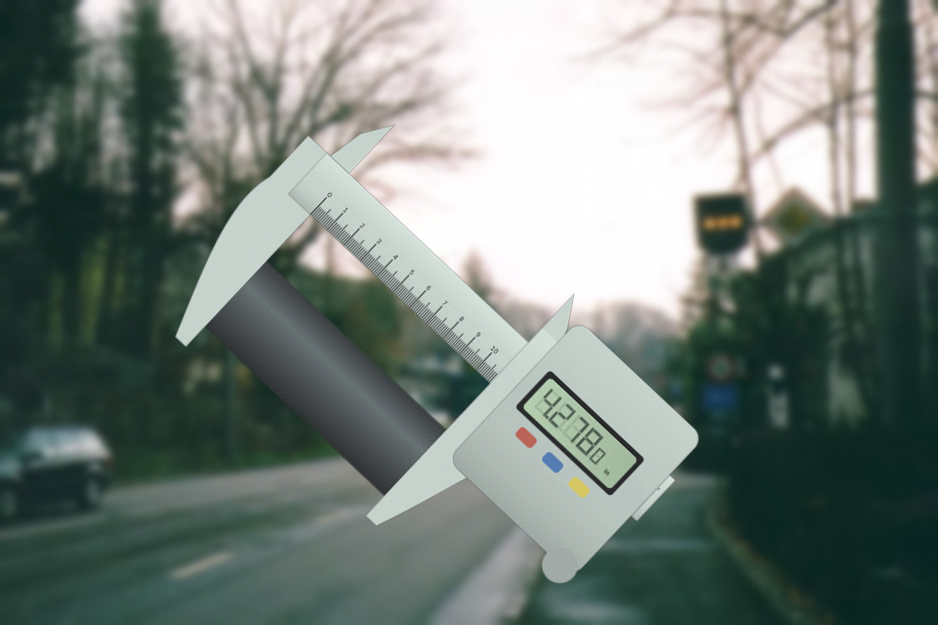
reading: value=4.2780 unit=in
